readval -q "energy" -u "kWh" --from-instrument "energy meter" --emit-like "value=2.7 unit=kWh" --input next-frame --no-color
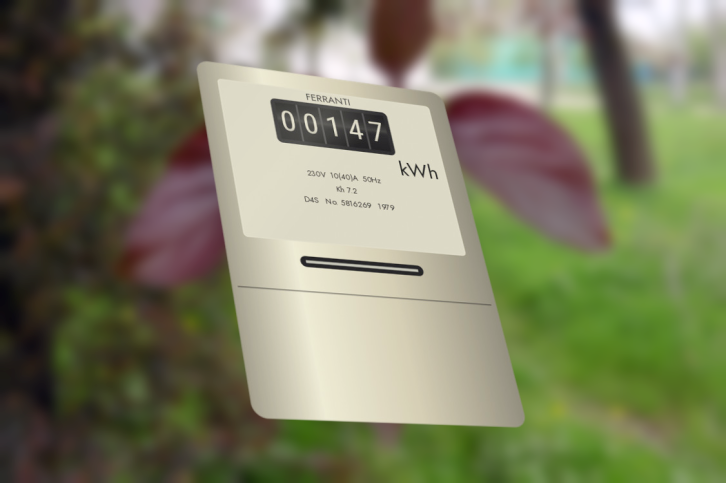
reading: value=147 unit=kWh
